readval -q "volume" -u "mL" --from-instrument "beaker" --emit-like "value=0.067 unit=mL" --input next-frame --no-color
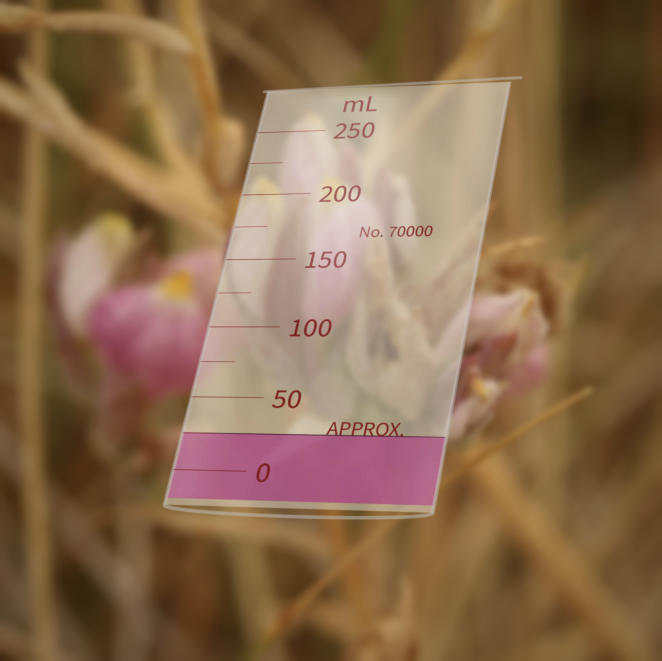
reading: value=25 unit=mL
